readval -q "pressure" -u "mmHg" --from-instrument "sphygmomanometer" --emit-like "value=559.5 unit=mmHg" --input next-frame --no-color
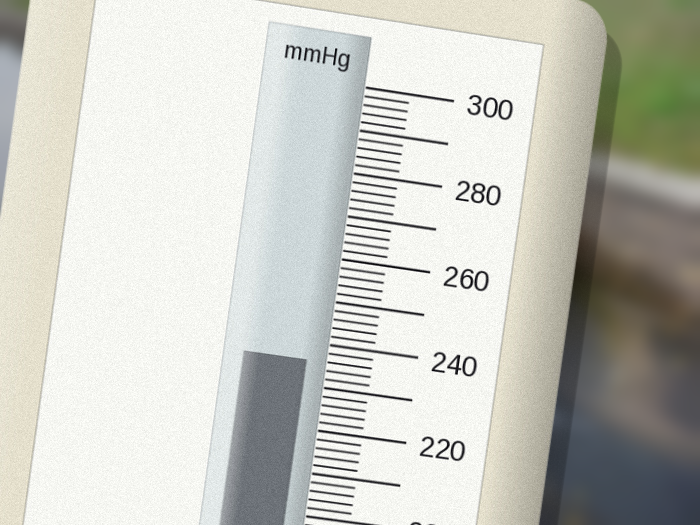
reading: value=236 unit=mmHg
